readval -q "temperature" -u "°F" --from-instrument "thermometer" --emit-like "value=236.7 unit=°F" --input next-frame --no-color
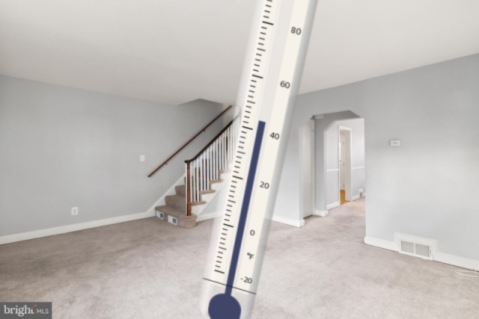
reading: value=44 unit=°F
